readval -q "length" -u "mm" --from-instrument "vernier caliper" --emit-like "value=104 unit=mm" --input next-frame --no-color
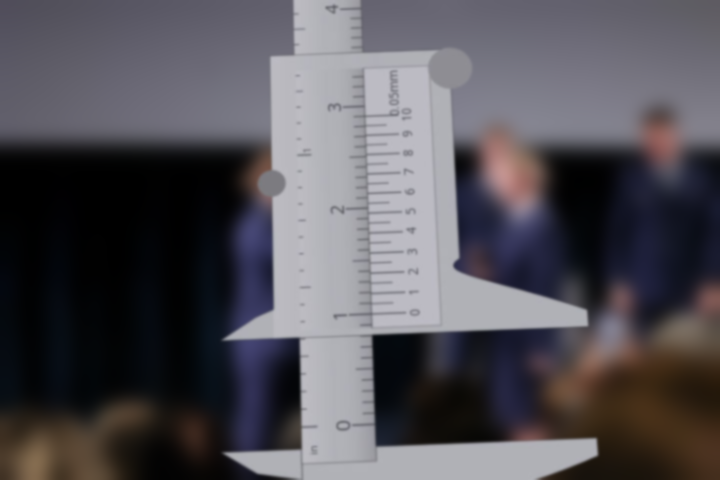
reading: value=10.0 unit=mm
